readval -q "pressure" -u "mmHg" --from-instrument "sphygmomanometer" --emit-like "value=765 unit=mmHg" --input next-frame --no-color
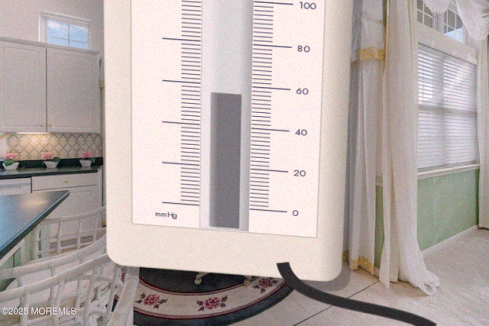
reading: value=56 unit=mmHg
